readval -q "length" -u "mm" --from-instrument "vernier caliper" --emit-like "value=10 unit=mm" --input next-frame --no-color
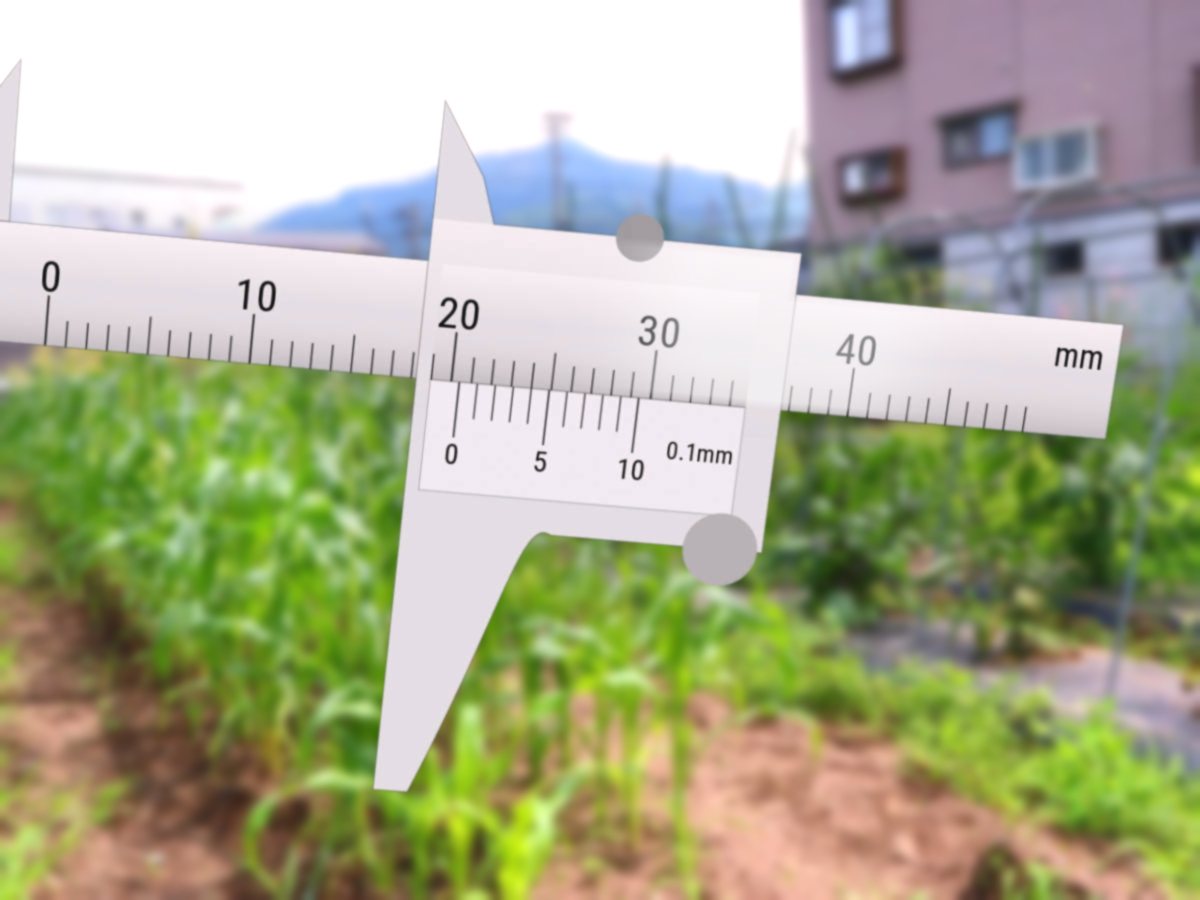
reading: value=20.4 unit=mm
